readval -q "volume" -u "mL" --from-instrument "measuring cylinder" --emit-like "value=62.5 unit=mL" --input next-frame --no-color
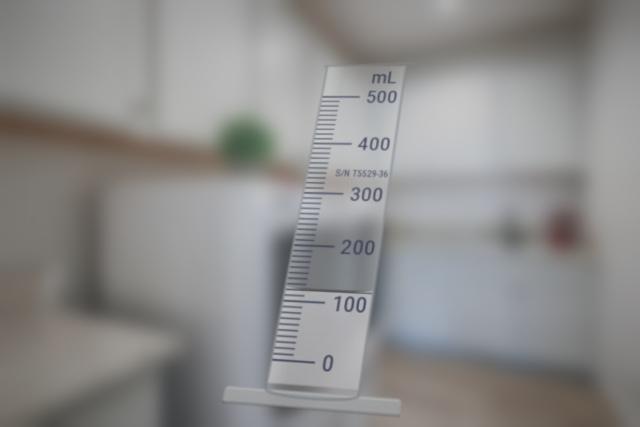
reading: value=120 unit=mL
